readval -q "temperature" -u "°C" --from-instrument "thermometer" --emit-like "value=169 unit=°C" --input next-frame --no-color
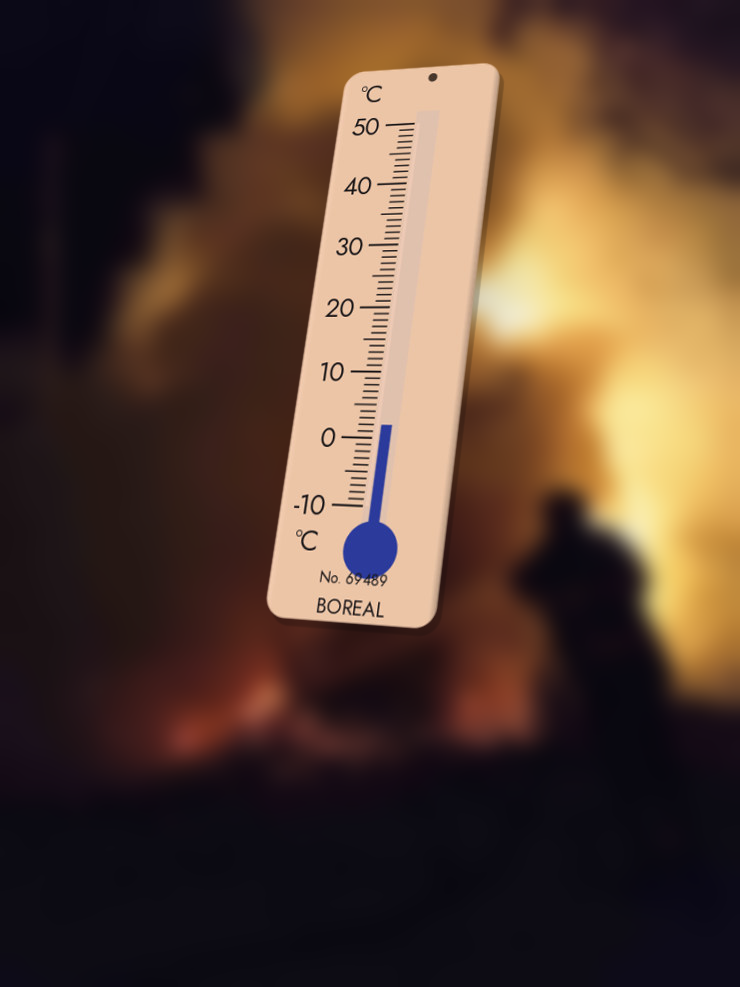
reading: value=2 unit=°C
